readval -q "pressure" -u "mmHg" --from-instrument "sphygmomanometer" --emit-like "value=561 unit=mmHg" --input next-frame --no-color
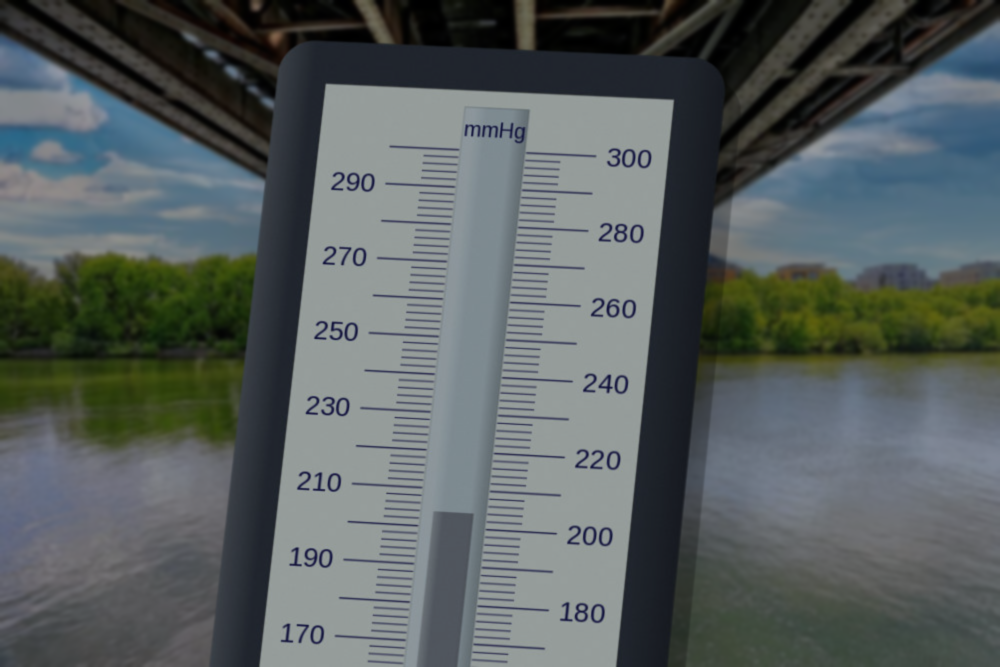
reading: value=204 unit=mmHg
